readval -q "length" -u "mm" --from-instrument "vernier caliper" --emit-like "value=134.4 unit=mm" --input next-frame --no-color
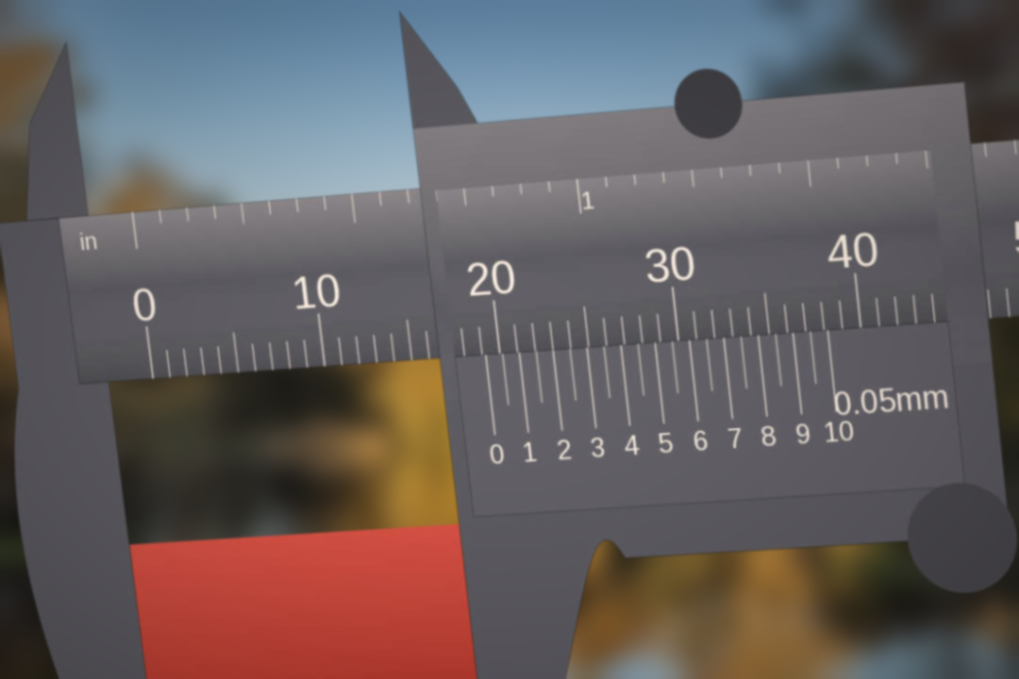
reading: value=19.2 unit=mm
